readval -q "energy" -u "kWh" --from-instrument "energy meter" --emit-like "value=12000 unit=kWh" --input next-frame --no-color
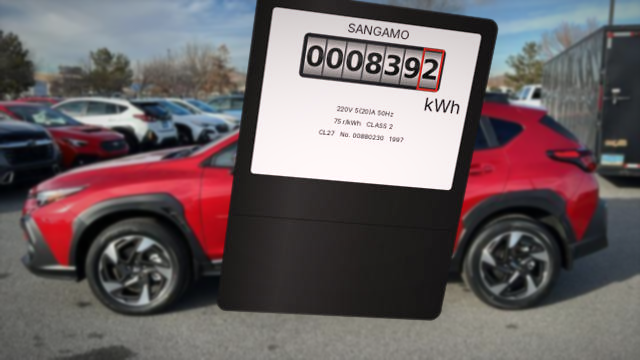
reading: value=839.2 unit=kWh
